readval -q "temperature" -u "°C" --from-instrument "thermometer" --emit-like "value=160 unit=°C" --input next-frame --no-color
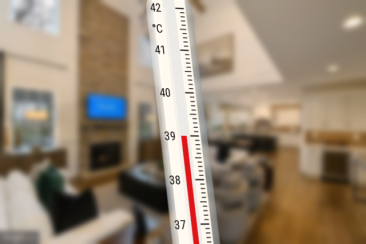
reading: value=39 unit=°C
